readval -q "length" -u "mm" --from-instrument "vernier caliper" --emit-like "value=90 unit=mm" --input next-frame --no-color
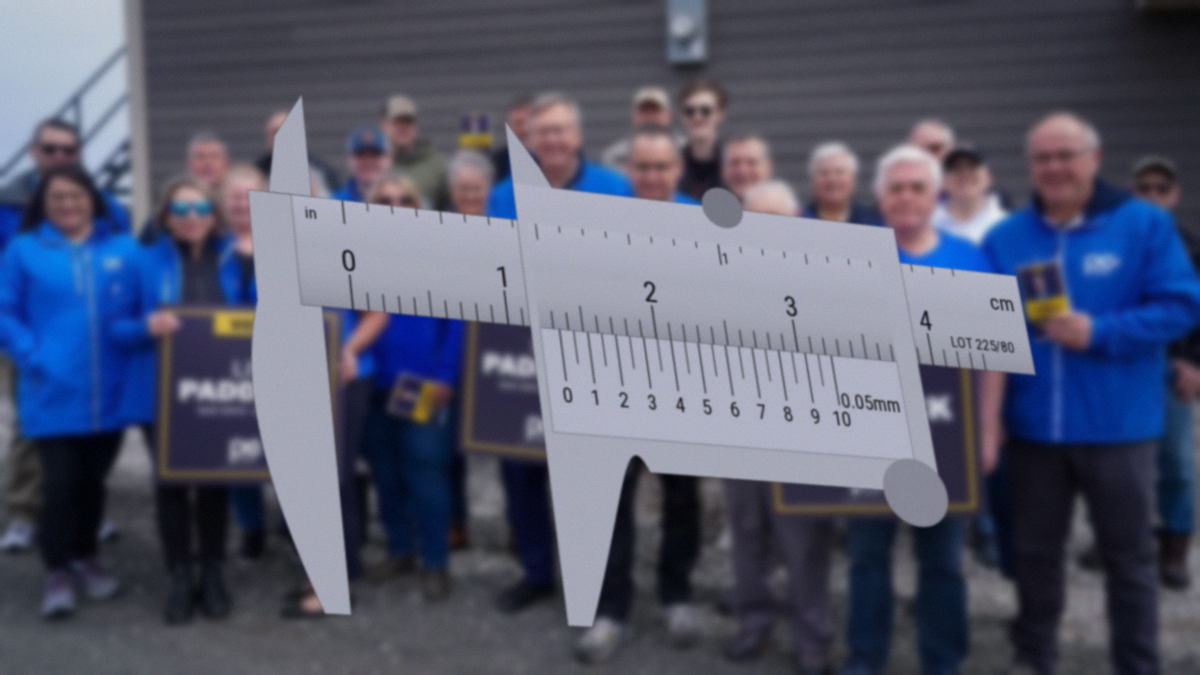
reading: value=13.4 unit=mm
